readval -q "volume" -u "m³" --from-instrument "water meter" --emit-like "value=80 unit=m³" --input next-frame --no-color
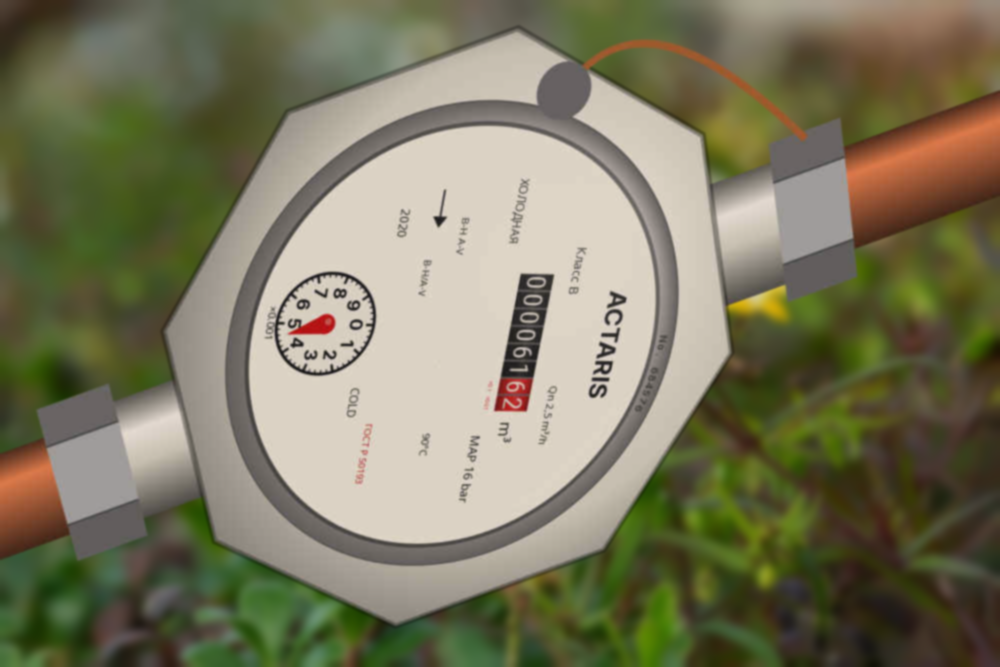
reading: value=61.624 unit=m³
